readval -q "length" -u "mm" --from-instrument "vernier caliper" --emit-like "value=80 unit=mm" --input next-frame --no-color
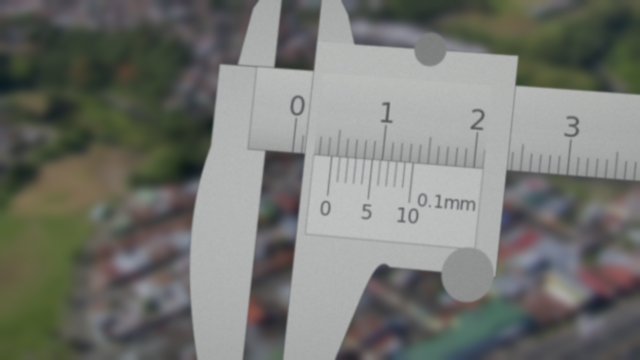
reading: value=4.4 unit=mm
